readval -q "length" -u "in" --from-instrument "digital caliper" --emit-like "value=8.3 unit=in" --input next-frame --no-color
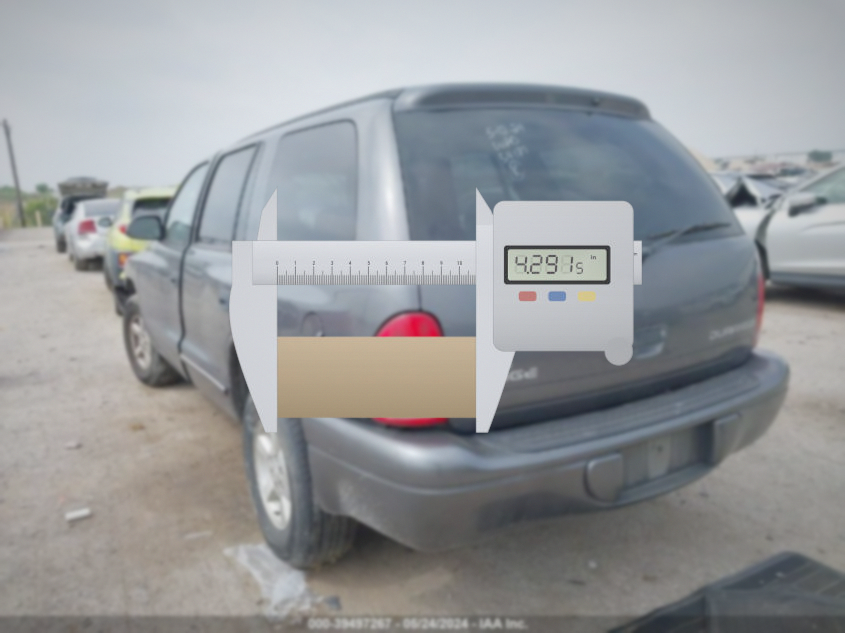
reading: value=4.2915 unit=in
